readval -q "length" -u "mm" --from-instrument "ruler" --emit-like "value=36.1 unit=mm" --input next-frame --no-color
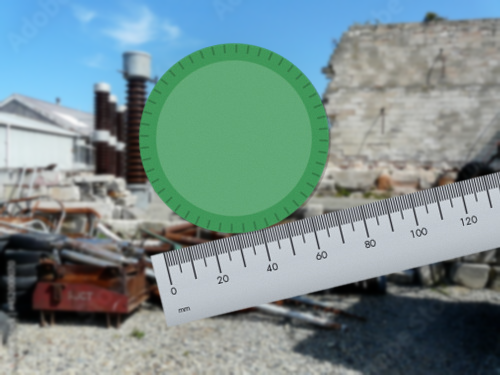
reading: value=75 unit=mm
